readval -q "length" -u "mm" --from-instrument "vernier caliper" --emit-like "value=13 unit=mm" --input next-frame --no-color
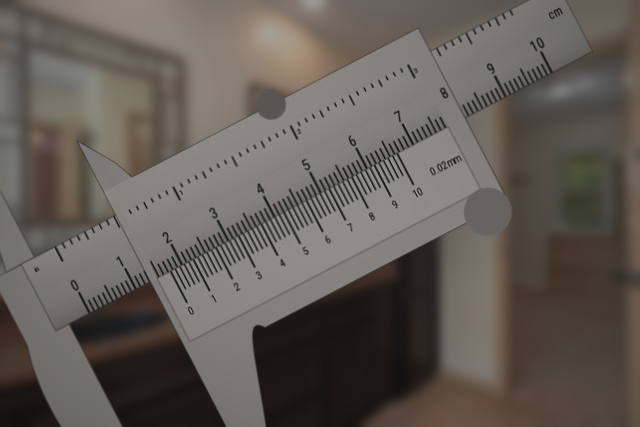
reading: value=17.5 unit=mm
